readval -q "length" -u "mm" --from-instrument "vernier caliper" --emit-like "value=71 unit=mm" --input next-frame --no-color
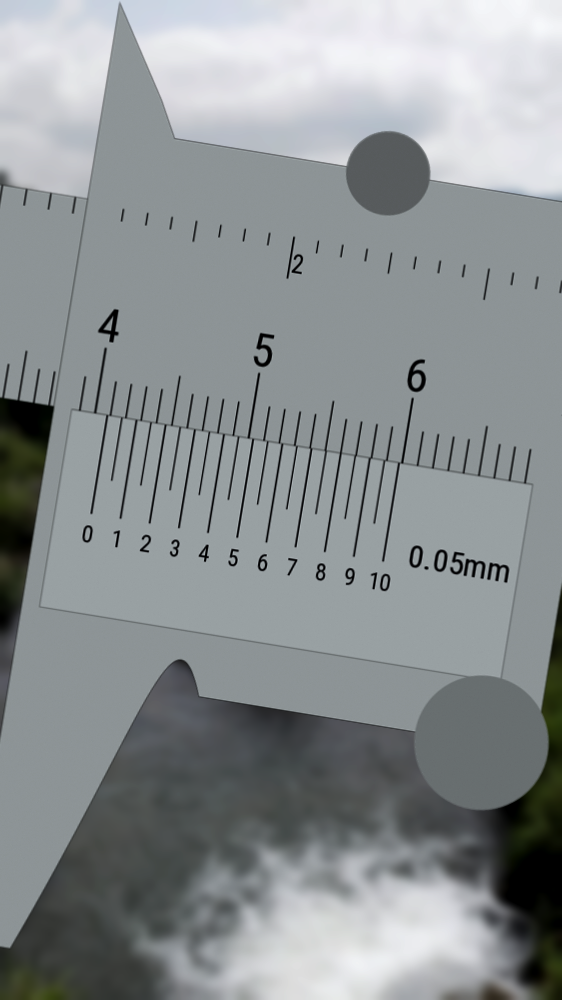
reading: value=40.8 unit=mm
